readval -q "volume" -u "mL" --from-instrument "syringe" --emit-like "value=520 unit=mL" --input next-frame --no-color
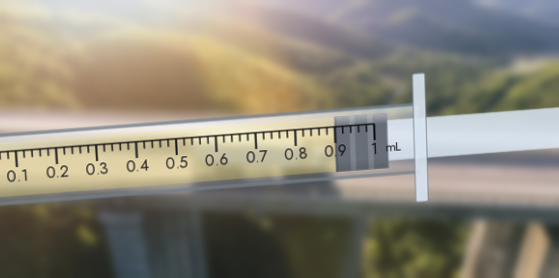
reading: value=0.9 unit=mL
